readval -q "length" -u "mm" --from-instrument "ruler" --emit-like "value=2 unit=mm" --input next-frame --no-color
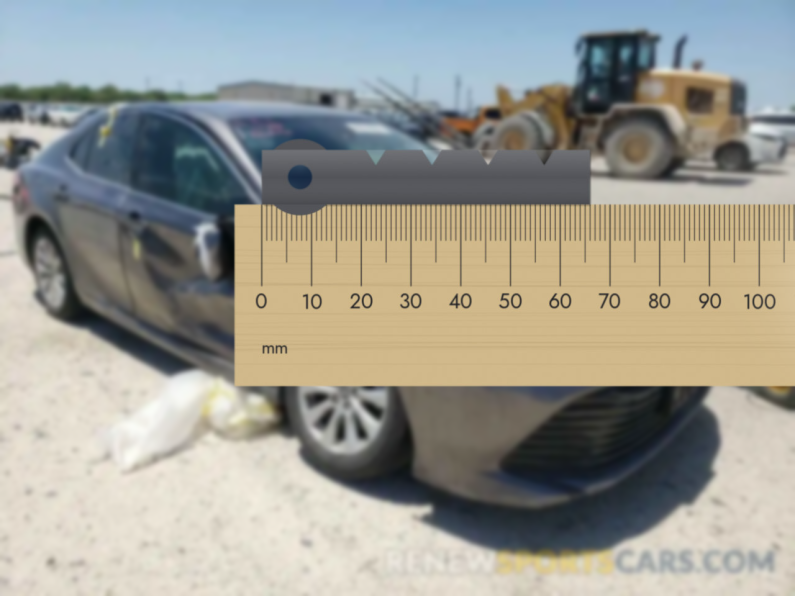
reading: value=66 unit=mm
